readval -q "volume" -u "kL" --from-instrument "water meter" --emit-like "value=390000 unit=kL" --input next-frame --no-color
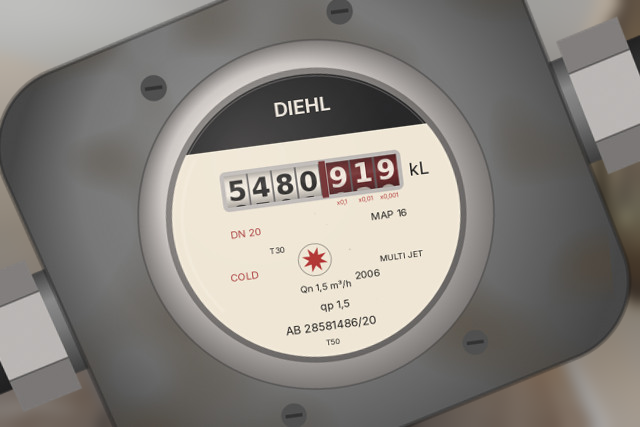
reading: value=5480.919 unit=kL
